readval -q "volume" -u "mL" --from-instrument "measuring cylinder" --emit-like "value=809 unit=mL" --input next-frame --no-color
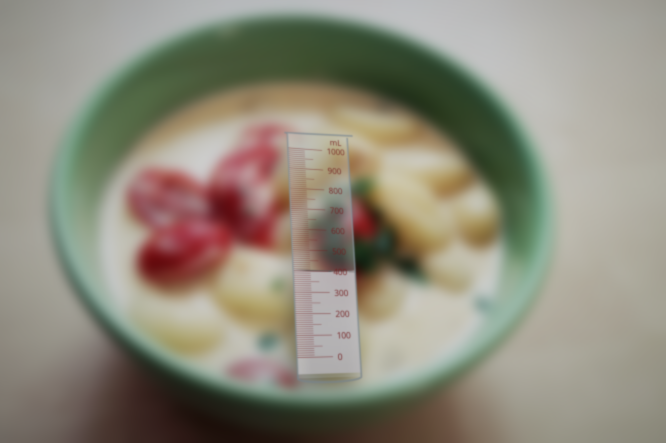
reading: value=400 unit=mL
